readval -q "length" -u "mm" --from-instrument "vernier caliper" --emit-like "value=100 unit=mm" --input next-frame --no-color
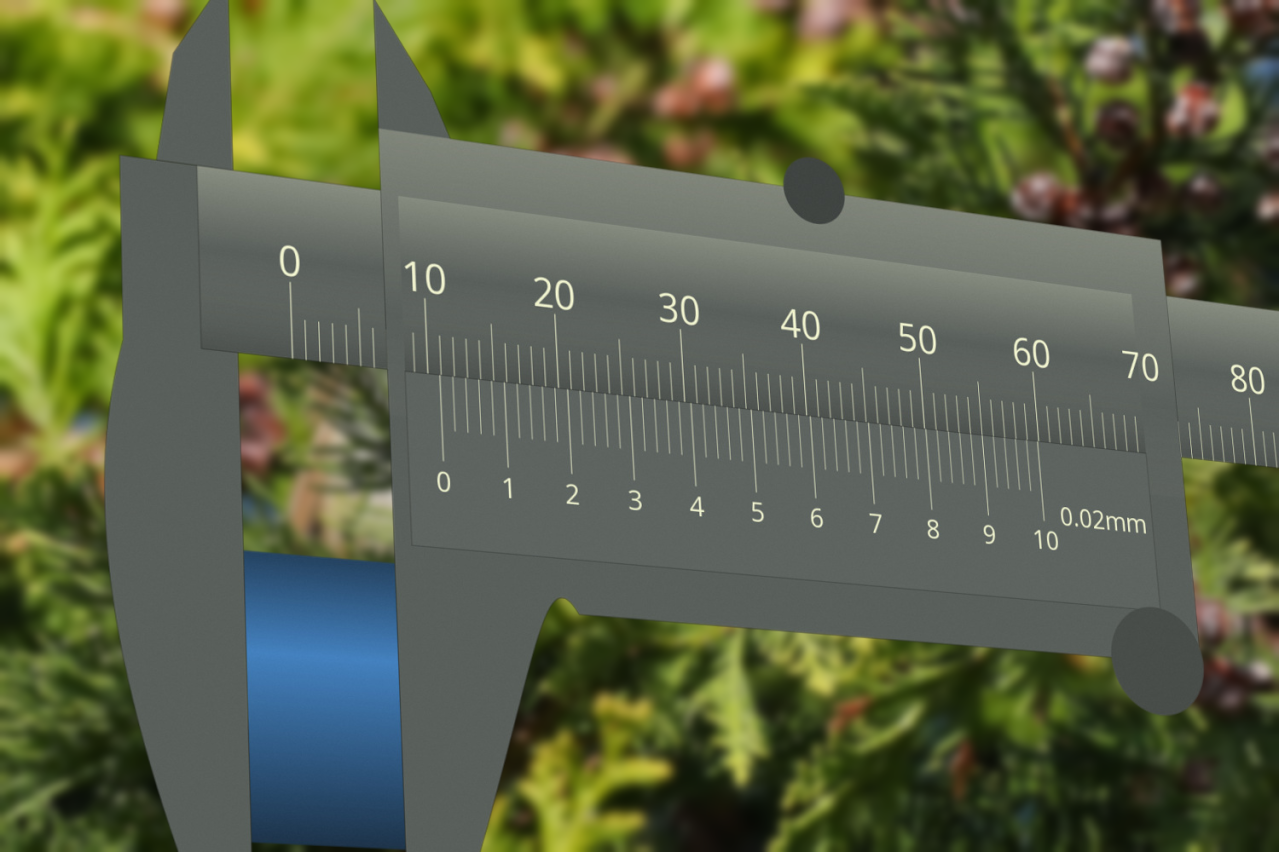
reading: value=10.9 unit=mm
